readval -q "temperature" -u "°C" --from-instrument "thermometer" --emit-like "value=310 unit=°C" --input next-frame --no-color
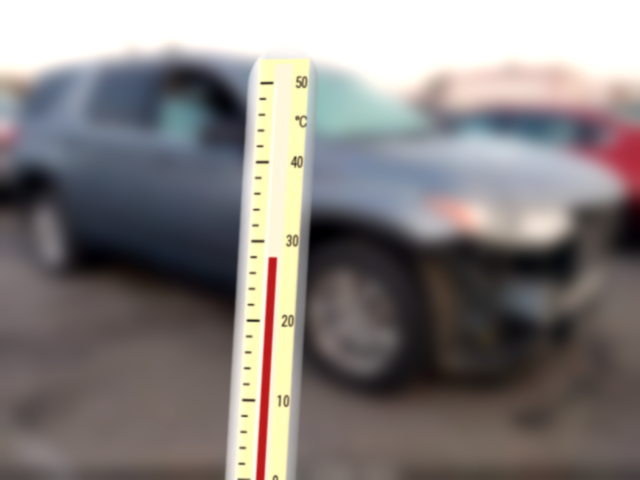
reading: value=28 unit=°C
